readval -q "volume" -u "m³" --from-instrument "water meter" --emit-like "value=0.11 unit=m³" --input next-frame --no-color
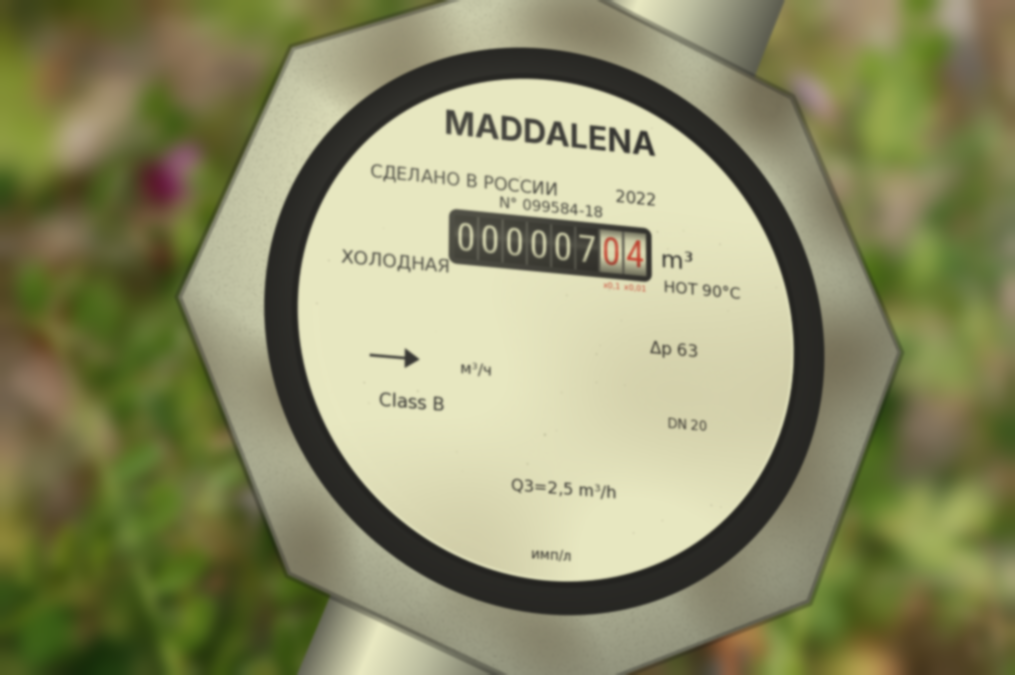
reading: value=7.04 unit=m³
